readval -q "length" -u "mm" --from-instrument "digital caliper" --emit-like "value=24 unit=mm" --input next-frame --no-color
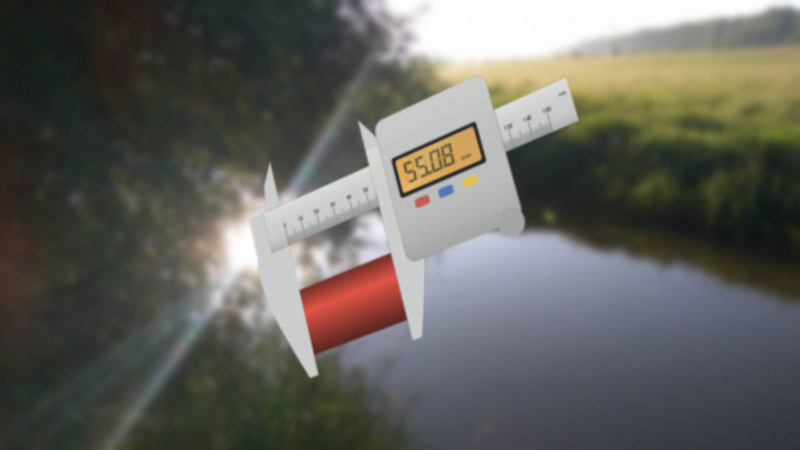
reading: value=55.08 unit=mm
